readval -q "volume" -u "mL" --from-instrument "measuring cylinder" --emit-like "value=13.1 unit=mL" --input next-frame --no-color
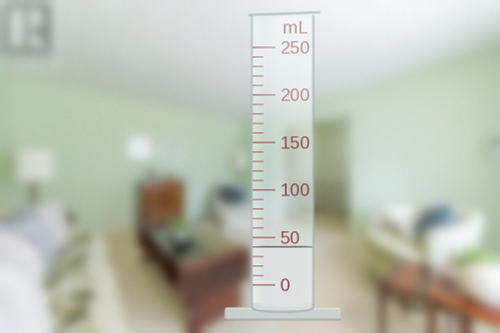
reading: value=40 unit=mL
